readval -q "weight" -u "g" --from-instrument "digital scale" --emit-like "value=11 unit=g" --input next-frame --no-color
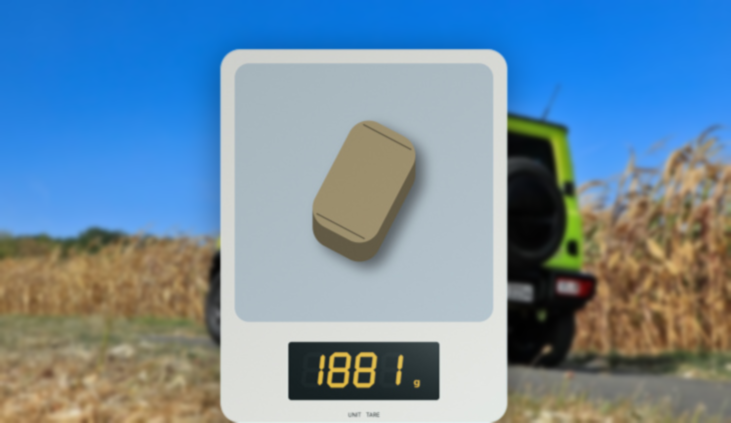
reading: value=1881 unit=g
